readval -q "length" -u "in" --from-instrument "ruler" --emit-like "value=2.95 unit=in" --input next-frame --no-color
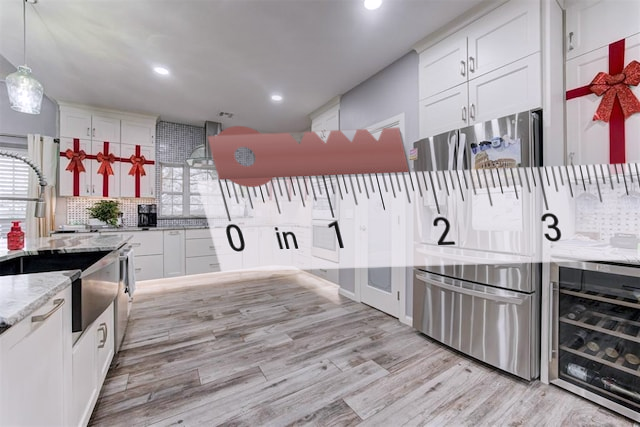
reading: value=1.8125 unit=in
